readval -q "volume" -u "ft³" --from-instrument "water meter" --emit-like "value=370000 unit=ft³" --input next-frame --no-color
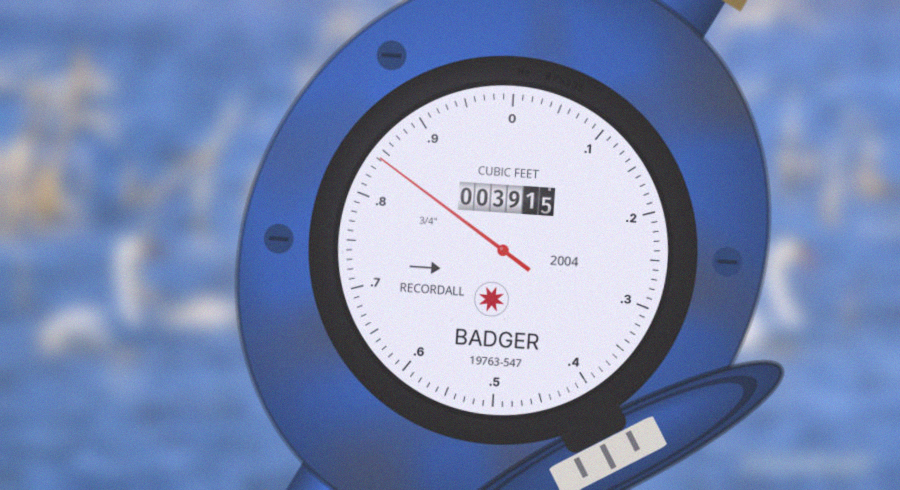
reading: value=3914.84 unit=ft³
